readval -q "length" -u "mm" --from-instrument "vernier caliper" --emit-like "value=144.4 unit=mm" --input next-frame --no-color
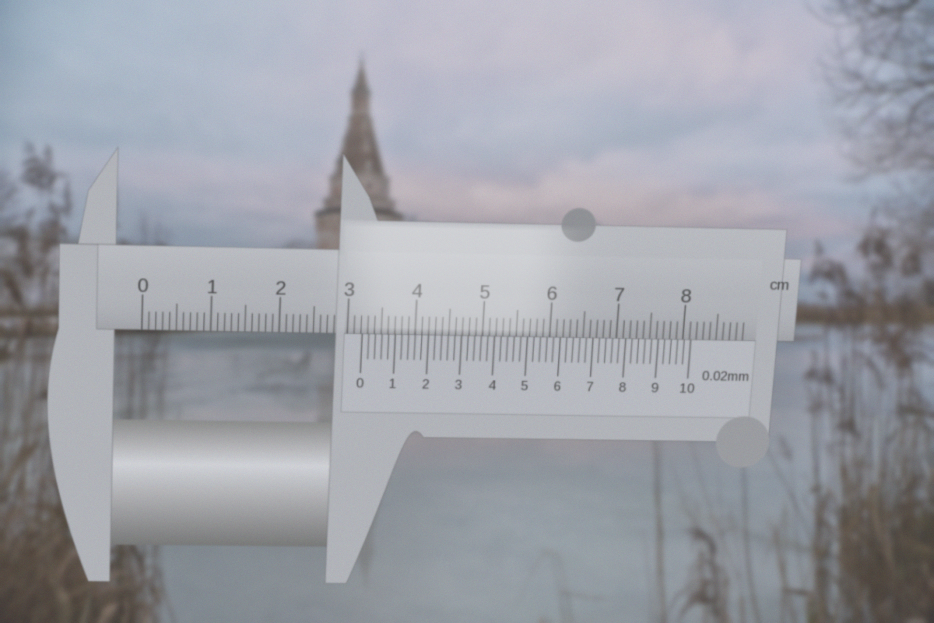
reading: value=32.2 unit=mm
